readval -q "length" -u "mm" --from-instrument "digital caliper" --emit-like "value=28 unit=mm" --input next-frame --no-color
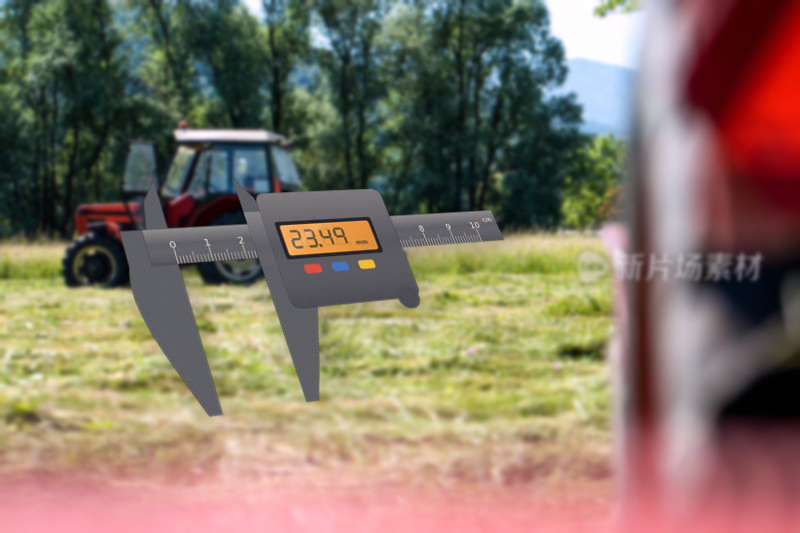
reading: value=23.49 unit=mm
